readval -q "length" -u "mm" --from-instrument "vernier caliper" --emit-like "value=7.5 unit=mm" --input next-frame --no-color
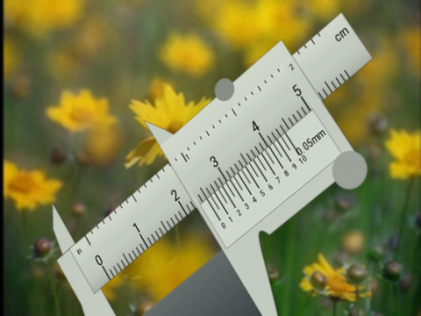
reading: value=25.0 unit=mm
